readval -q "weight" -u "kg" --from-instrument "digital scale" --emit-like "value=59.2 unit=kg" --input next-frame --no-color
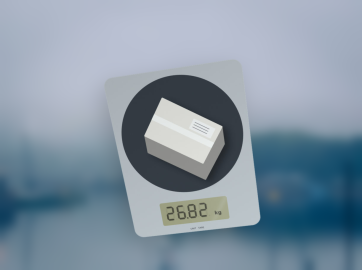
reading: value=26.82 unit=kg
